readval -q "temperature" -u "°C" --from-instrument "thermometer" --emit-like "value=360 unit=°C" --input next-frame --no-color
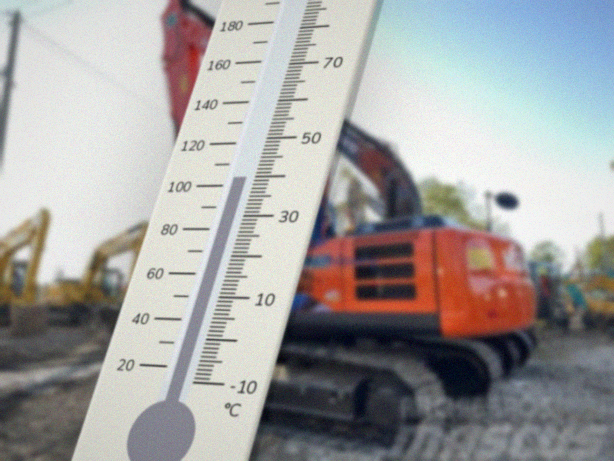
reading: value=40 unit=°C
